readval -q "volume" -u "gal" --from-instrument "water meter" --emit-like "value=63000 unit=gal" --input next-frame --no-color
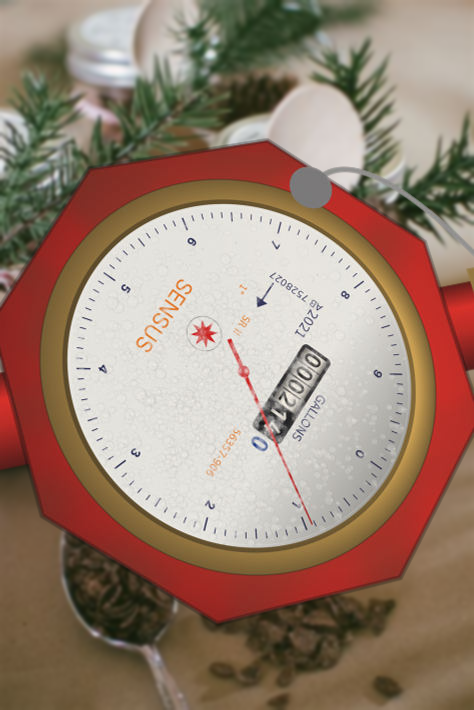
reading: value=2140.9 unit=gal
